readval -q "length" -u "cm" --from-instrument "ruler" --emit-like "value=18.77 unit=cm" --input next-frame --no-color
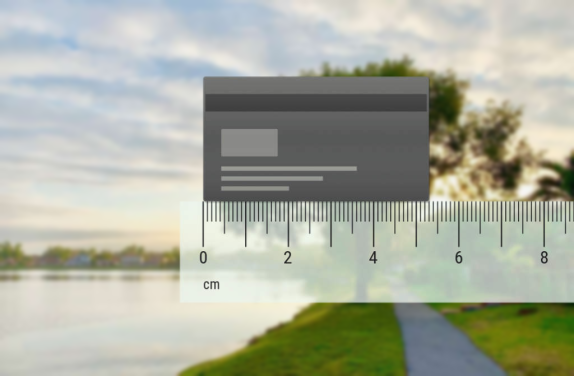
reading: value=5.3 unit=cm
